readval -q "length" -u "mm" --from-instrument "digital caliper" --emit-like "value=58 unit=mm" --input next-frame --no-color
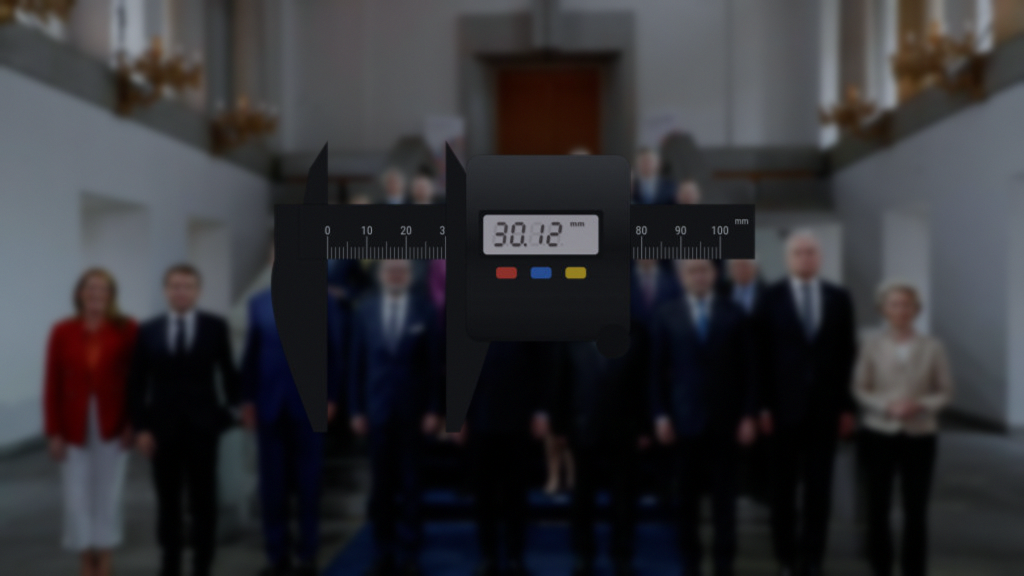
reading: value=30.12 unit=mm
